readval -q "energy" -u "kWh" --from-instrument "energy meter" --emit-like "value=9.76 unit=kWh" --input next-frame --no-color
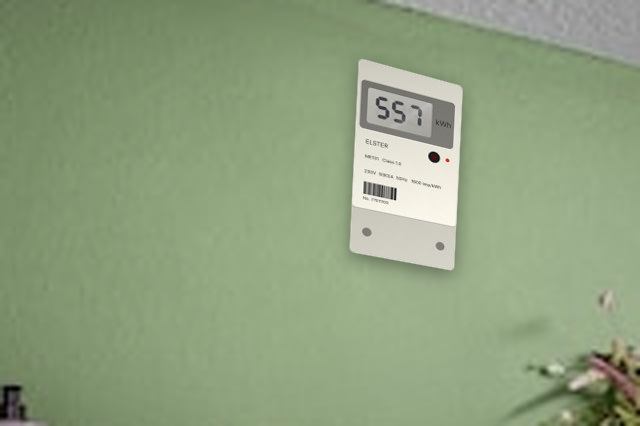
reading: value=557 unit=kWh
